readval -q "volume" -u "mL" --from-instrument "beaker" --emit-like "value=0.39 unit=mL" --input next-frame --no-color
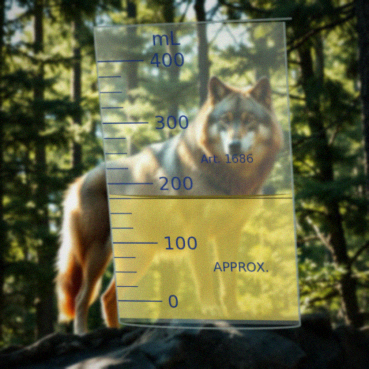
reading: value=175 unit=mL
